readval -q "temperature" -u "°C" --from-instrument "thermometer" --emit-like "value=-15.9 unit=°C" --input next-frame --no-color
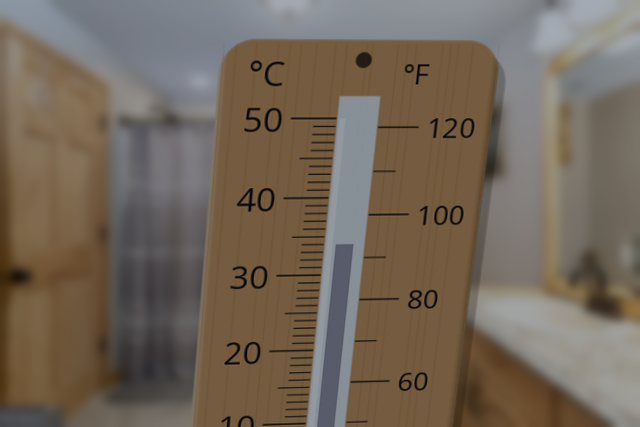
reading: value=34 unit=°C
